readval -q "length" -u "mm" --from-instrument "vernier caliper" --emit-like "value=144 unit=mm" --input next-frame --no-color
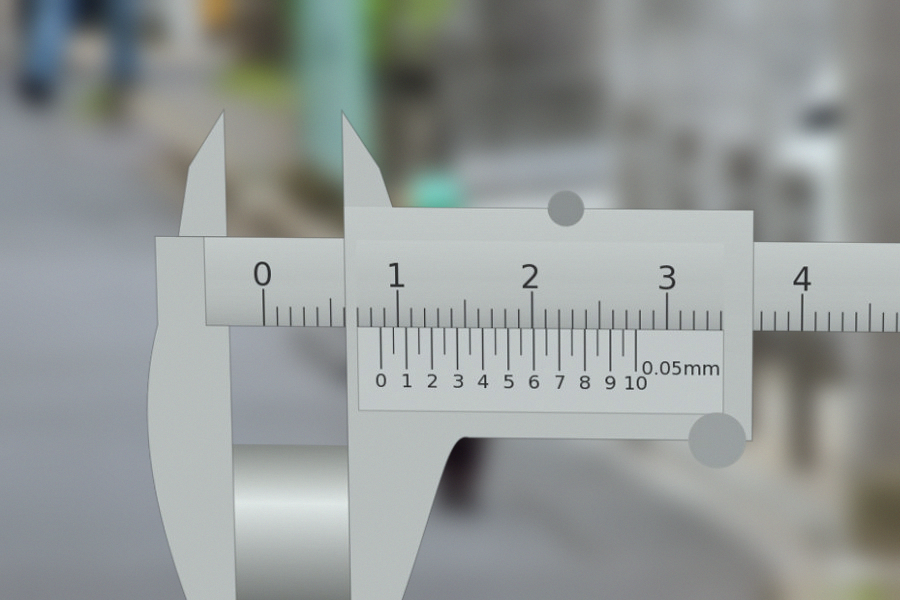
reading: value=8.7 unit=mm
